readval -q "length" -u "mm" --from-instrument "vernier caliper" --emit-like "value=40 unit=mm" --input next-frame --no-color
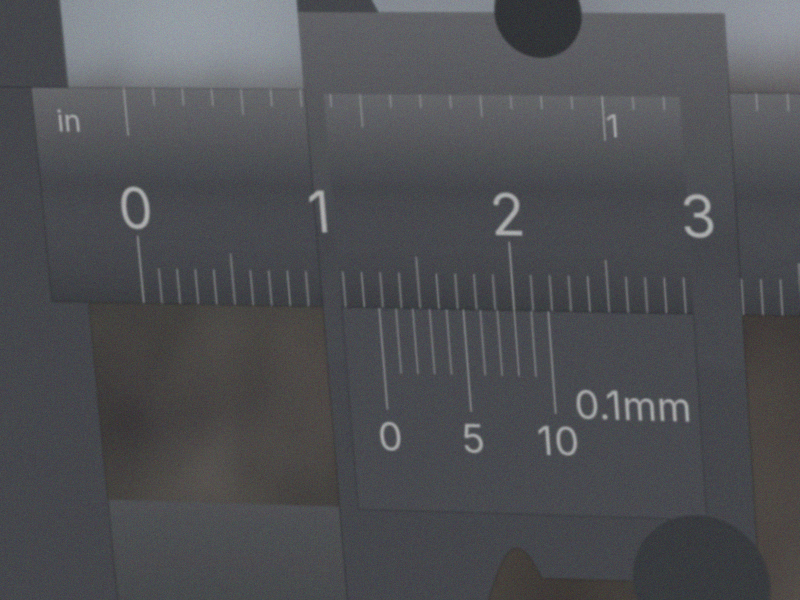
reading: value=12.8 unit=mm
